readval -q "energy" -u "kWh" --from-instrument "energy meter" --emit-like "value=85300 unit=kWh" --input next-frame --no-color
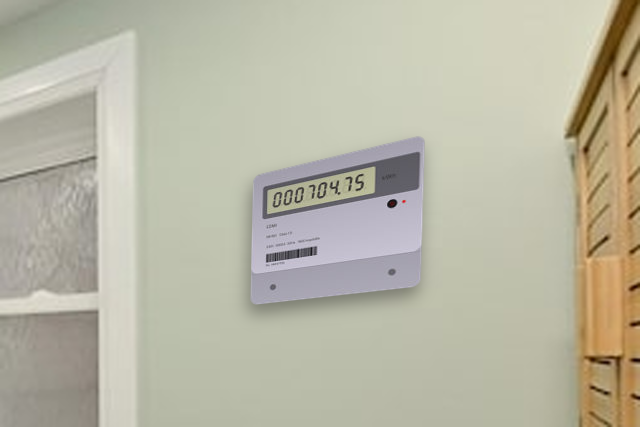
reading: value=704.75 unit=kWh
